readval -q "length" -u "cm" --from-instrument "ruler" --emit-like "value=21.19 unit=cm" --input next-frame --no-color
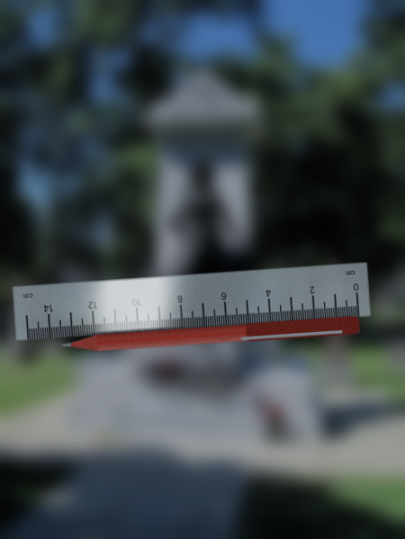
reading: value=13.5 unit=cm
